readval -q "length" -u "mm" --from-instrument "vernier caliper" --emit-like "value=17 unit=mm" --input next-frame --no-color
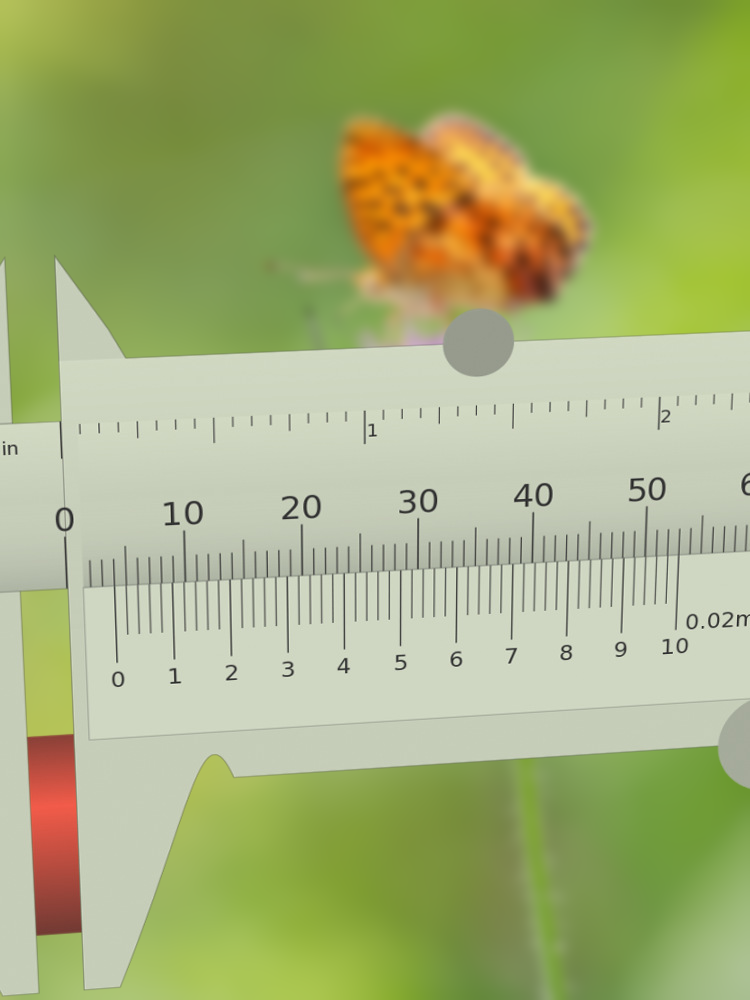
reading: value=4.0 unit=mm
